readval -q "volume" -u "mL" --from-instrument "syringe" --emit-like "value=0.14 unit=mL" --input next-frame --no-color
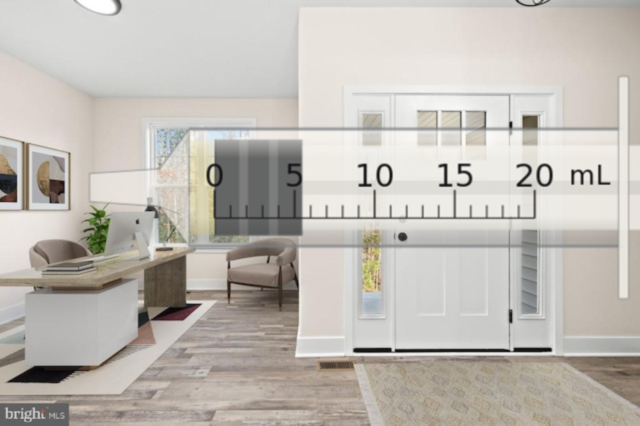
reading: value=0 unit=mL
